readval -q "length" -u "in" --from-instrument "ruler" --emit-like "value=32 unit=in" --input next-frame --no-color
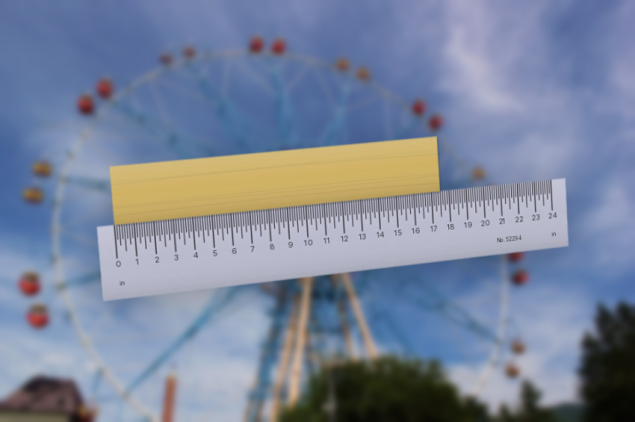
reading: value=17.5 unit=in
